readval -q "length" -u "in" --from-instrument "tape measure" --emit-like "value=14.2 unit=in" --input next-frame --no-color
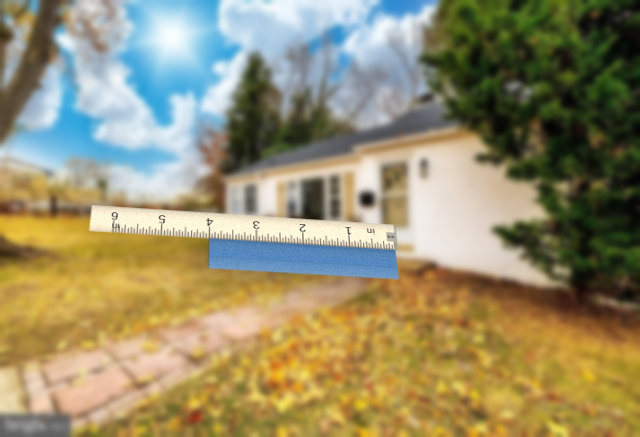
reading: value=4 unit=in
